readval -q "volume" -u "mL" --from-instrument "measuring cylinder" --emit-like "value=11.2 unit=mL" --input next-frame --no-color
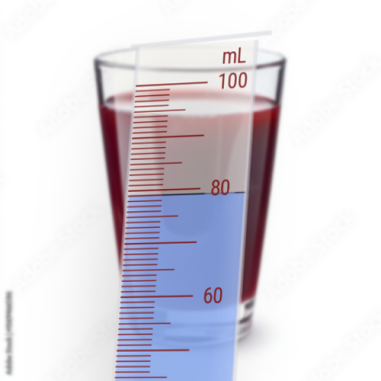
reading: value=79 unit=mL
